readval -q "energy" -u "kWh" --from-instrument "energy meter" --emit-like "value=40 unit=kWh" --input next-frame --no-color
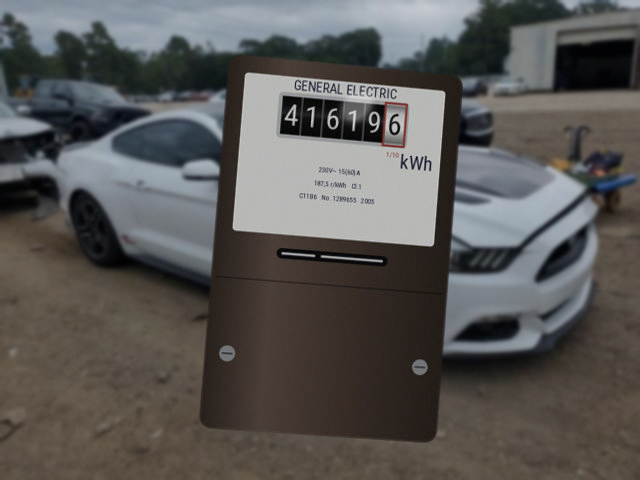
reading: value=41619.6 unit=kWh
